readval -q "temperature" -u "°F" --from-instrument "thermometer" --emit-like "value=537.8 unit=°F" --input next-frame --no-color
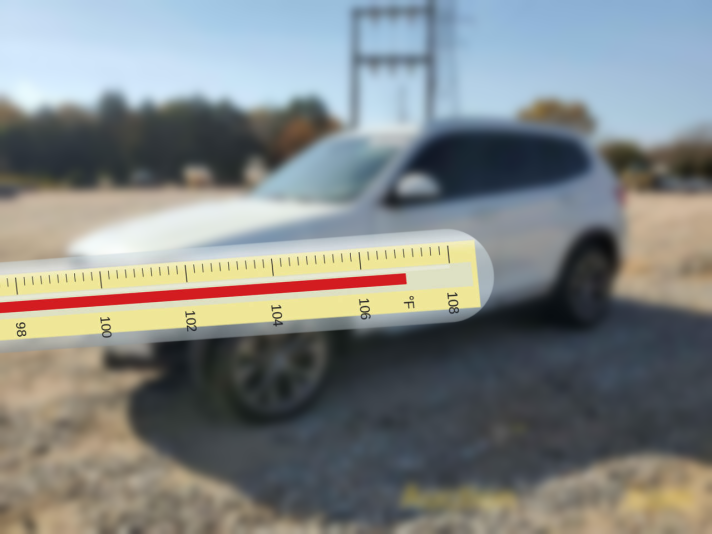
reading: value=107 unit=°F
